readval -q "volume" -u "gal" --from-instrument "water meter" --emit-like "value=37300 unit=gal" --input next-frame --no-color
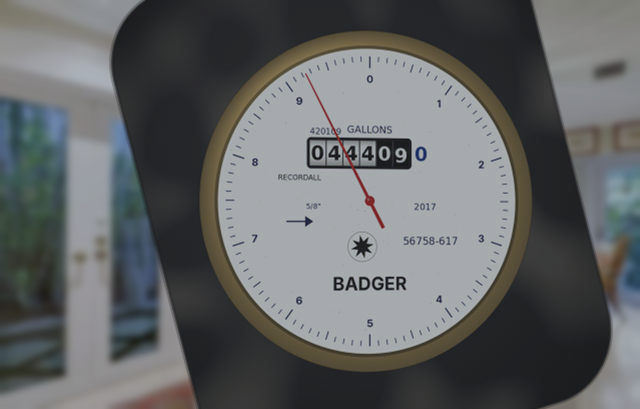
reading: value=444089.2 unit=gal
